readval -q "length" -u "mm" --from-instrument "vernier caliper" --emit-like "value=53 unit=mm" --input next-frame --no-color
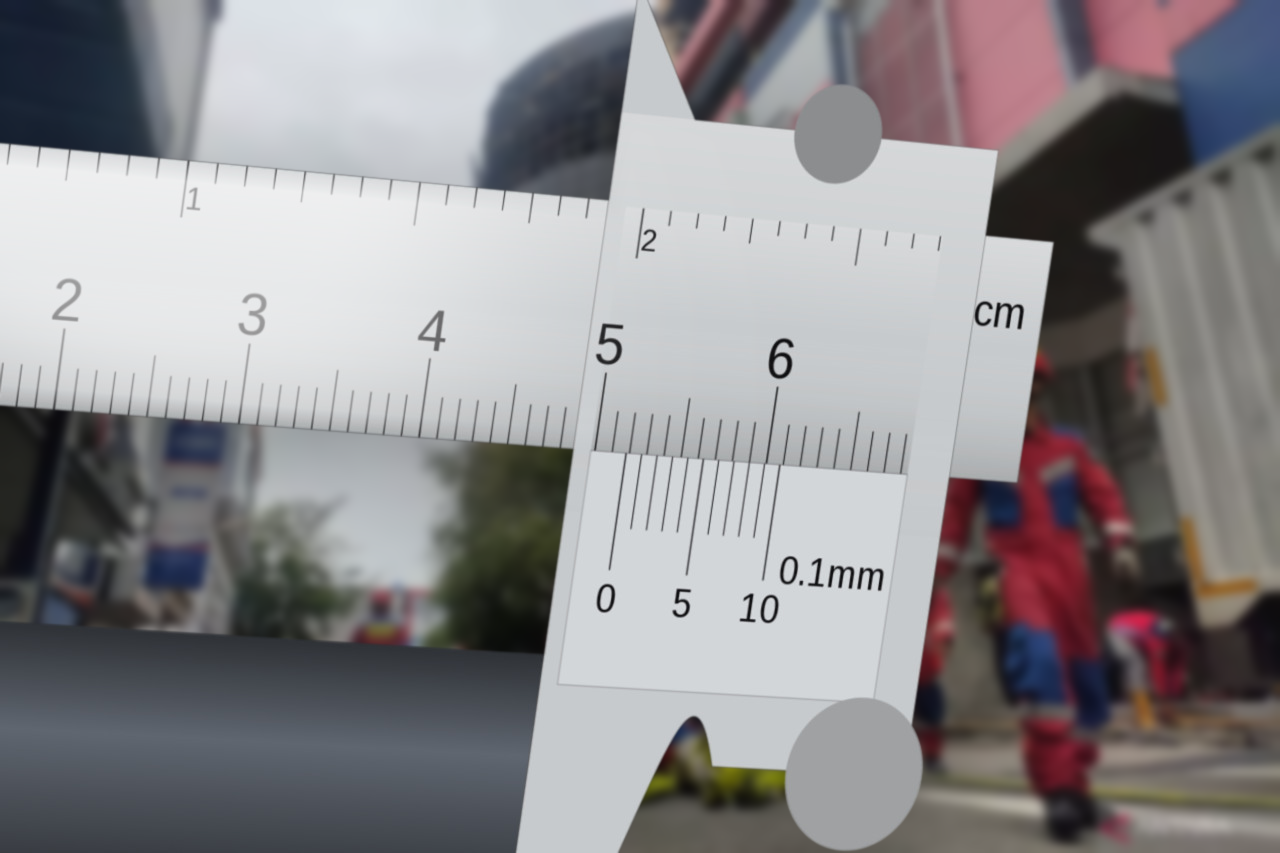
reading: value=51.8 unit=mm
